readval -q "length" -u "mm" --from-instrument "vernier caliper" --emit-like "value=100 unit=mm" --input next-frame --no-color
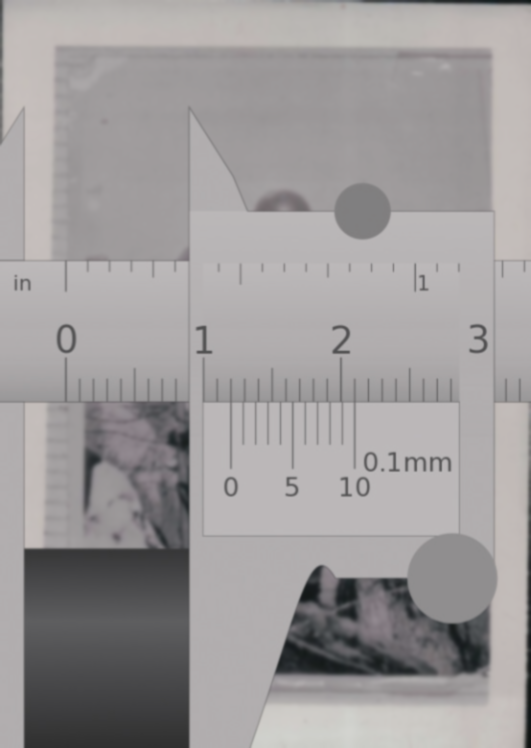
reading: value=12.0 unit=mm
